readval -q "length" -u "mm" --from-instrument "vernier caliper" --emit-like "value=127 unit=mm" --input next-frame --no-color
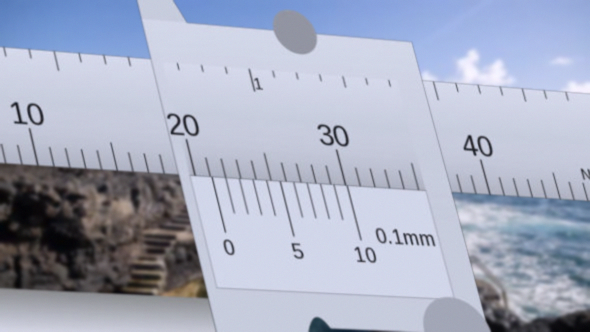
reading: value=21.1 unit=mm
